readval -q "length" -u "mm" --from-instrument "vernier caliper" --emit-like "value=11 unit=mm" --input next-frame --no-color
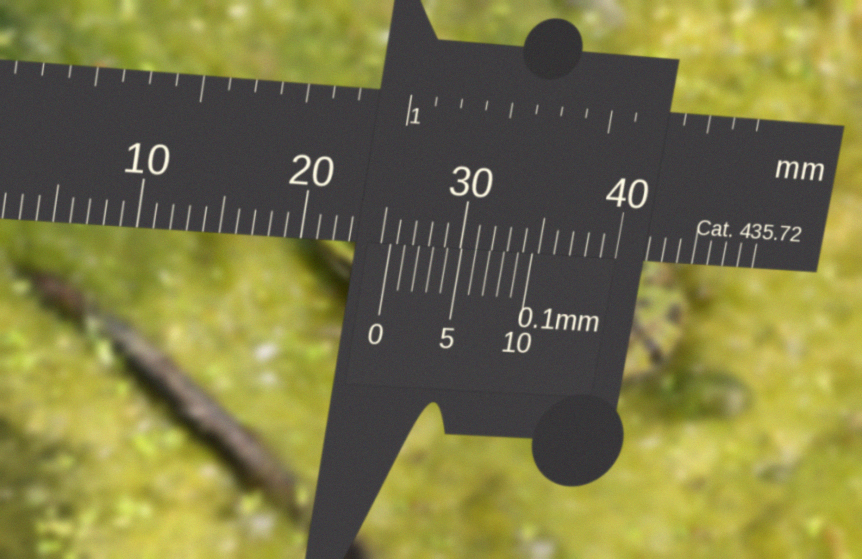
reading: value=25.6 unit=mm
